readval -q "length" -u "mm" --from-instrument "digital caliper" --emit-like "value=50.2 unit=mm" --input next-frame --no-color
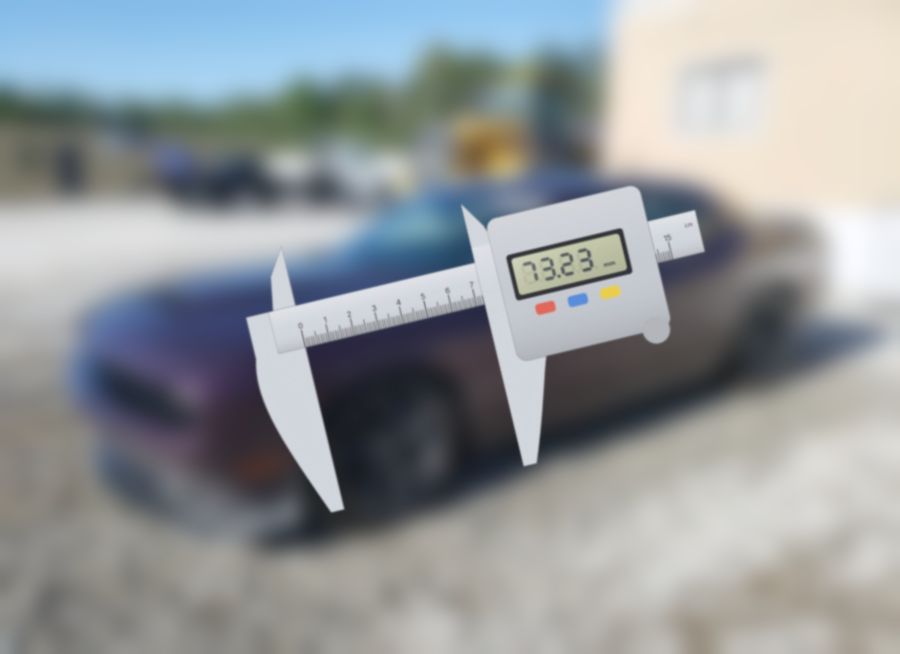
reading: value=73.23 unit=mm
